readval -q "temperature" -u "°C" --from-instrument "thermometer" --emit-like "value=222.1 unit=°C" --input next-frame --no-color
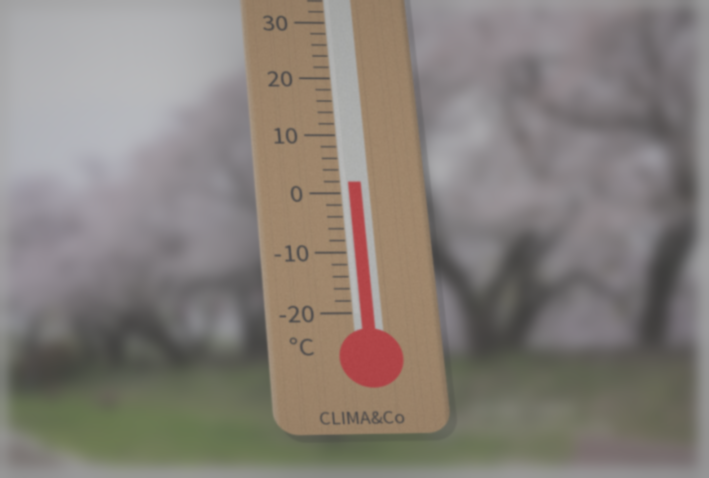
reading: value=2 unit=°C
